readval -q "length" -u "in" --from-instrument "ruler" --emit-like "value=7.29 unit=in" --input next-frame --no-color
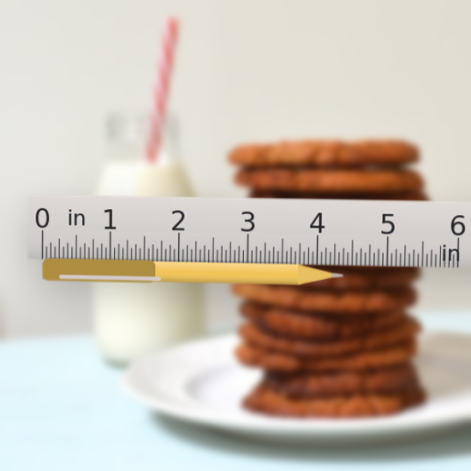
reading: value=4.375 unit=in
